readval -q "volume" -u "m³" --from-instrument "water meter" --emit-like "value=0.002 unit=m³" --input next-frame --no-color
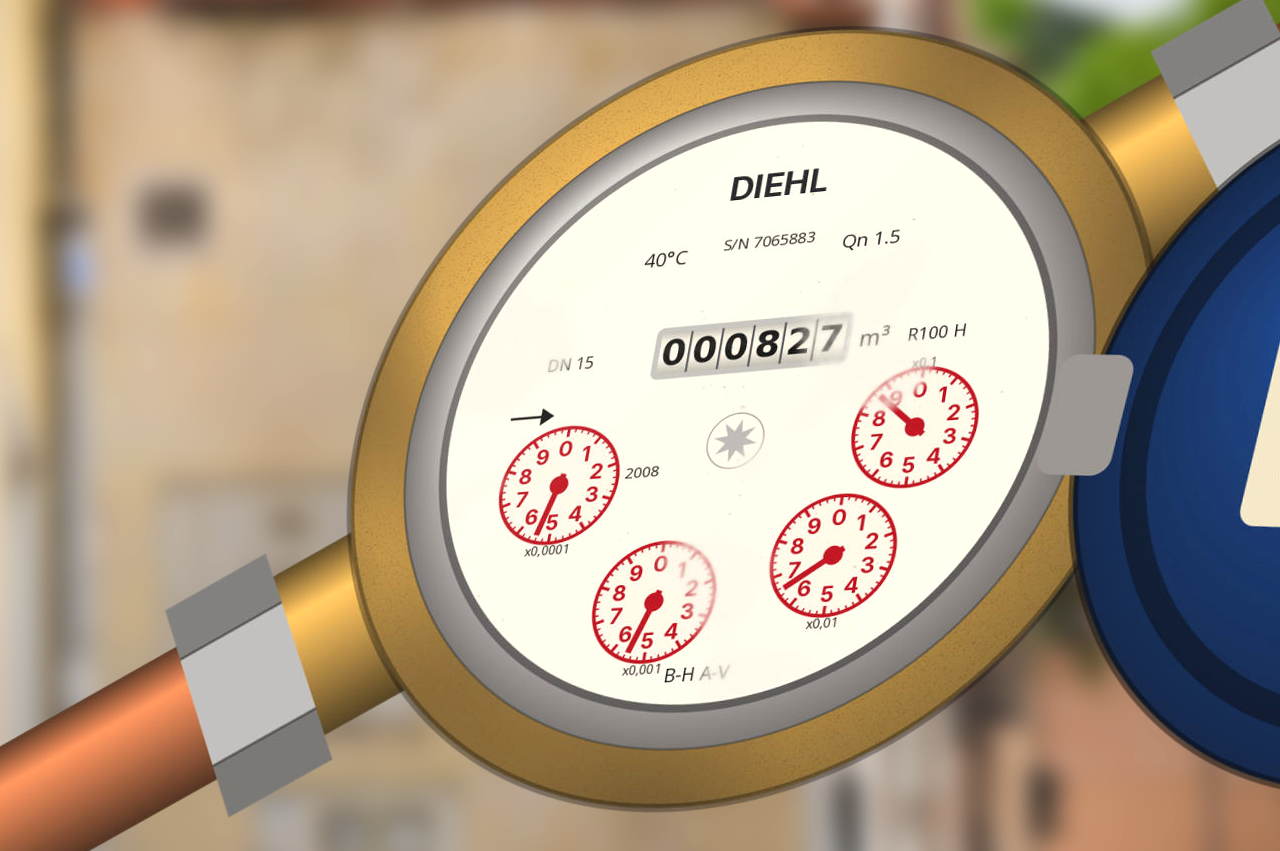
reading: value=827.8655 unit=m³
